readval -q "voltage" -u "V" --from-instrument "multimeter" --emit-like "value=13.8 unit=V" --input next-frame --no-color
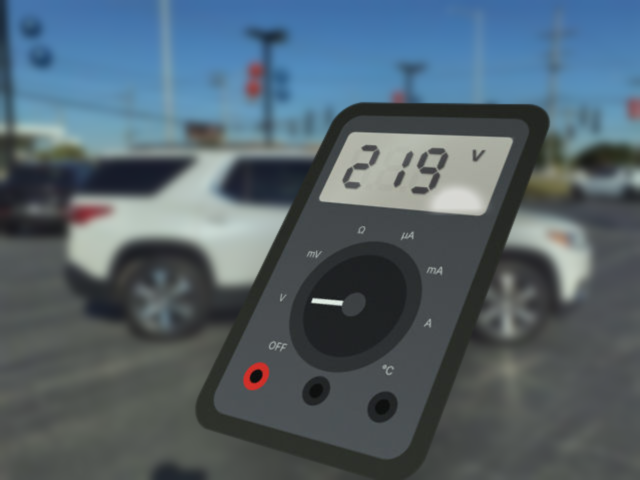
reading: value=219 unit=V
